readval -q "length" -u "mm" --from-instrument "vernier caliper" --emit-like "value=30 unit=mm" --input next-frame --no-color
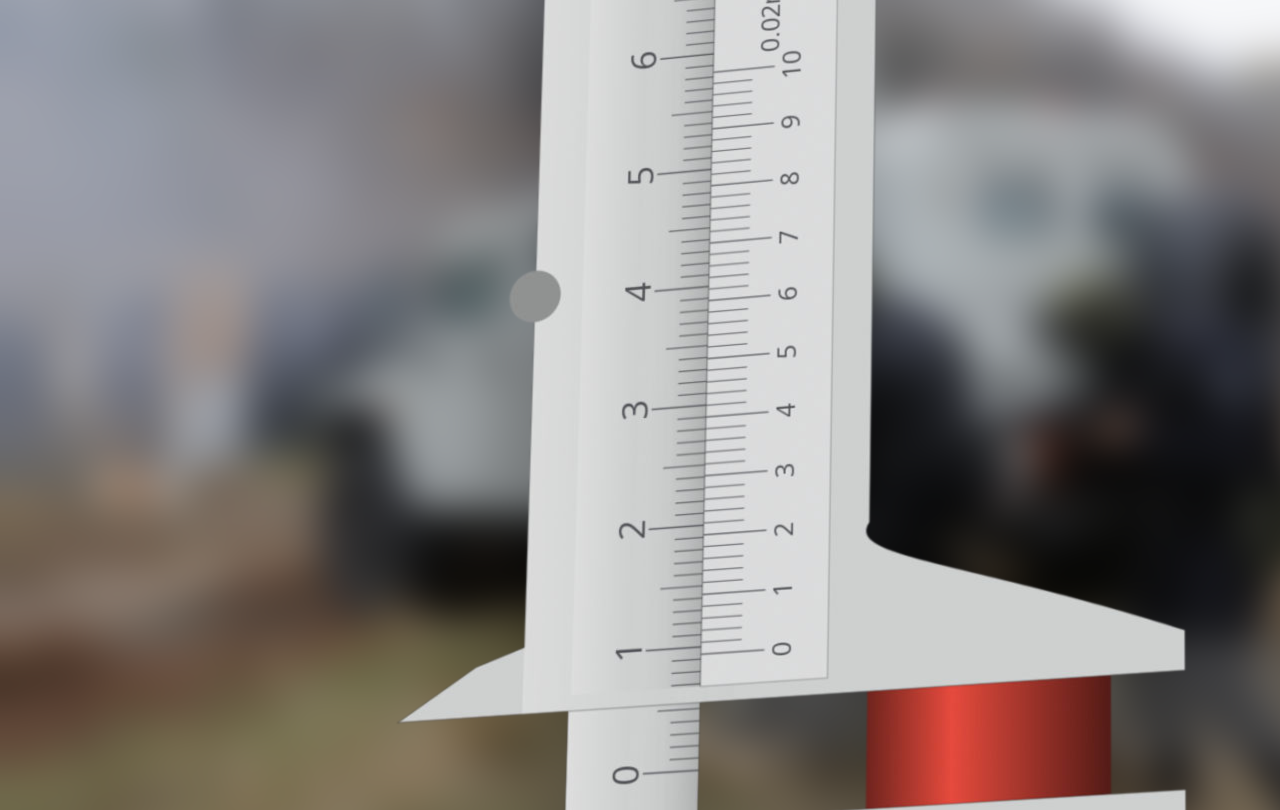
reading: value=9.4 unit=mm
